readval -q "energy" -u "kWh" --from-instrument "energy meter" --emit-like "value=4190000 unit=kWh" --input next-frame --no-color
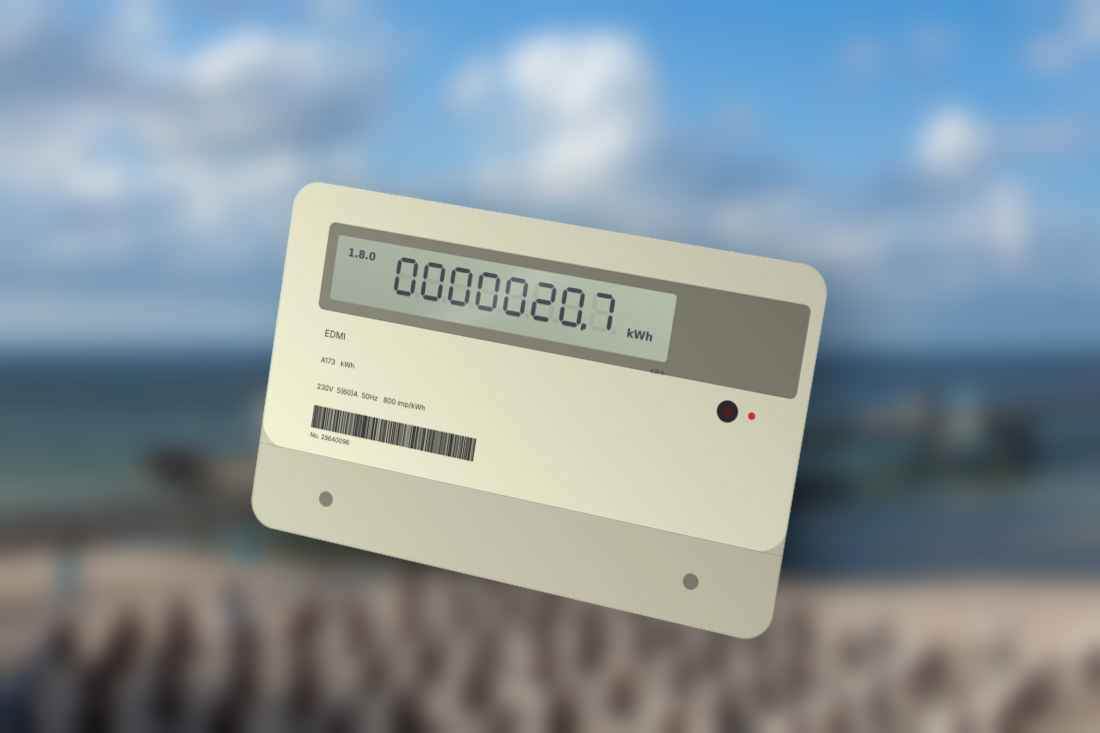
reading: value=20.7 unit=kWh
